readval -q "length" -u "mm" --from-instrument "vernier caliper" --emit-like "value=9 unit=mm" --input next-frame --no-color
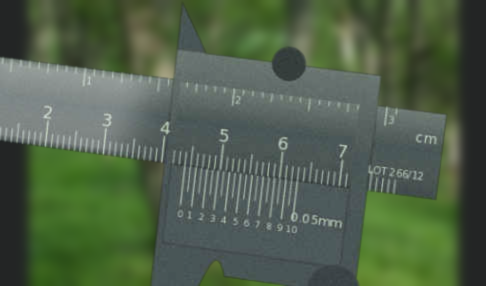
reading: value=44.0 unit=mm
